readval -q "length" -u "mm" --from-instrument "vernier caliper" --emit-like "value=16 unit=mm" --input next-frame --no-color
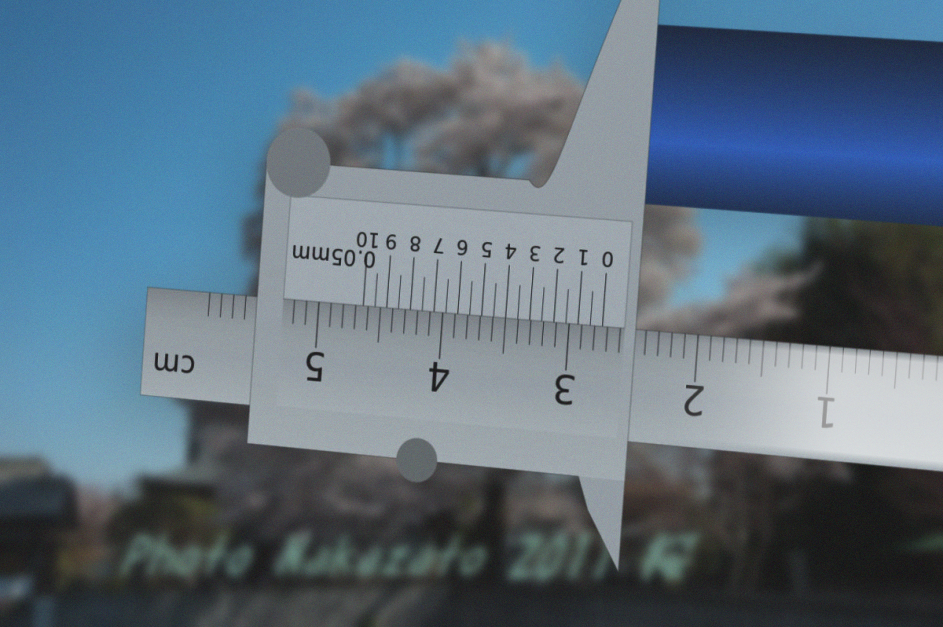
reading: value=27.4 unit=mm
